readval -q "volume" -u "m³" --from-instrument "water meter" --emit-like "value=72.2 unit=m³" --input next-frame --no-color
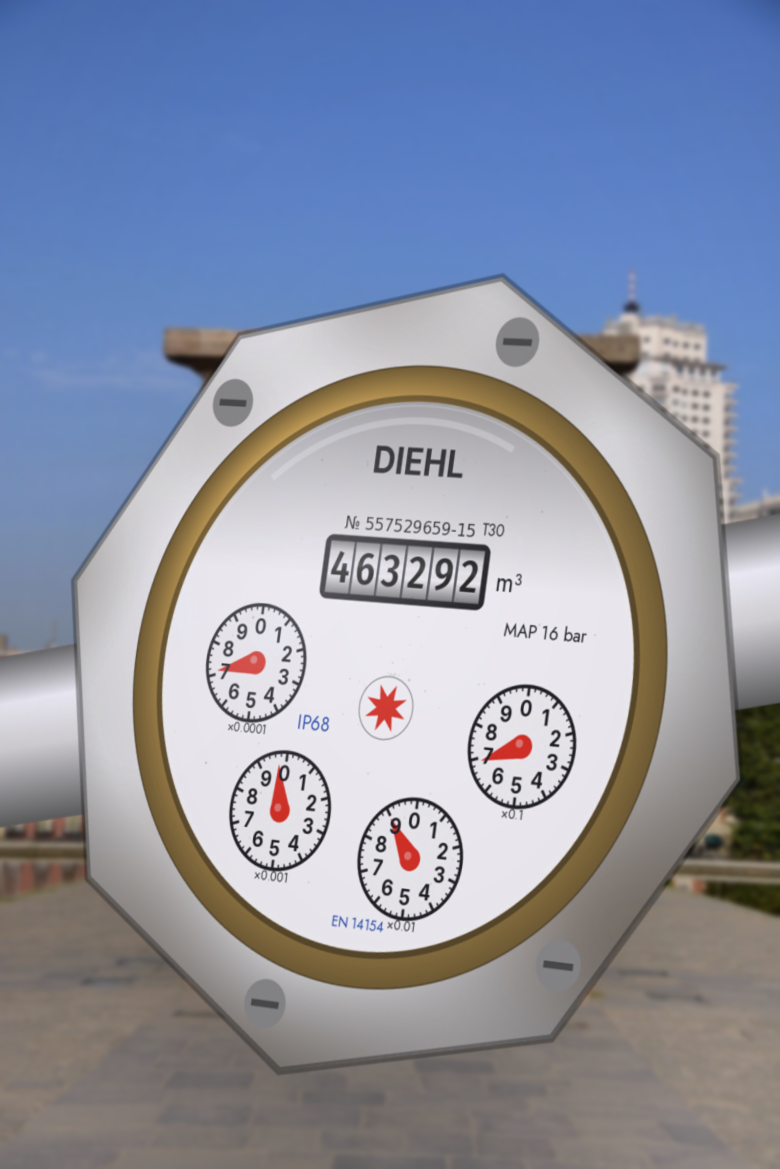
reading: value=463292.6897 unit=m³
